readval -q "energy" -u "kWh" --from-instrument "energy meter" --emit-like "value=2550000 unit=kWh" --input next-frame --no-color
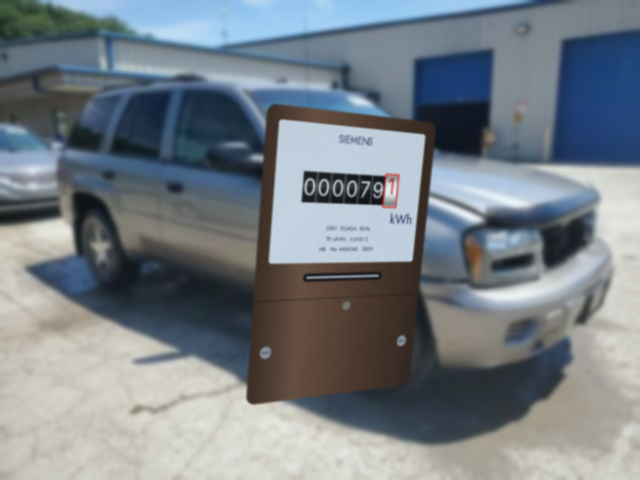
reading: value=79.1 unit=kWh
